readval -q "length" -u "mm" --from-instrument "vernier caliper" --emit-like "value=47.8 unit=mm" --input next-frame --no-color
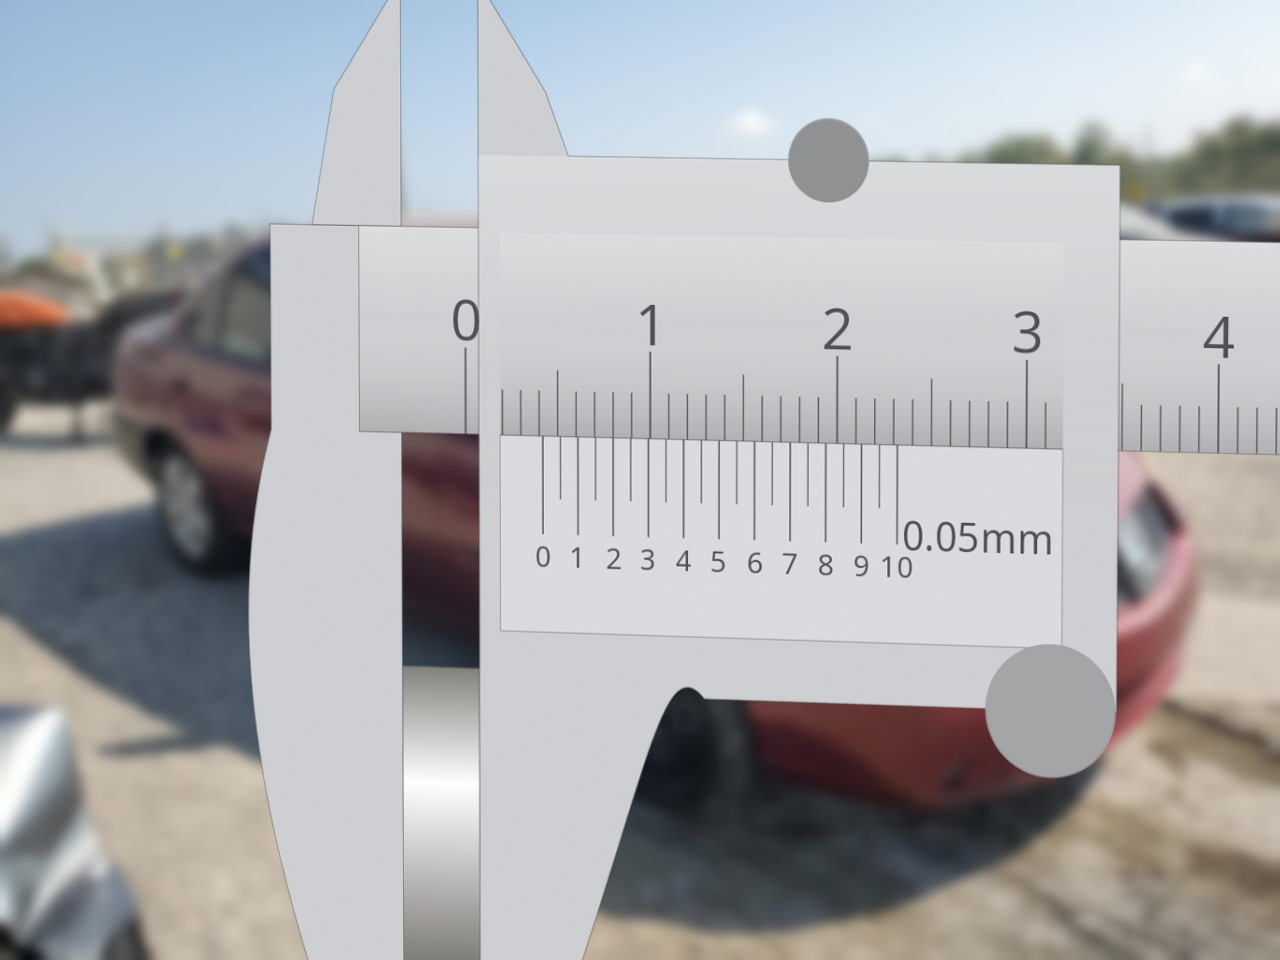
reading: value=4.2 unit=mm
